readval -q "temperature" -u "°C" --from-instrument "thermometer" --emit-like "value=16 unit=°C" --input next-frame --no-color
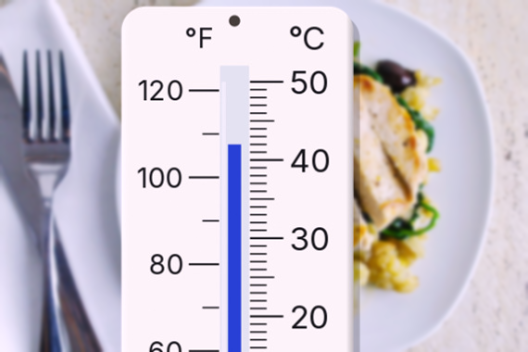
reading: value=42 unit=°C
